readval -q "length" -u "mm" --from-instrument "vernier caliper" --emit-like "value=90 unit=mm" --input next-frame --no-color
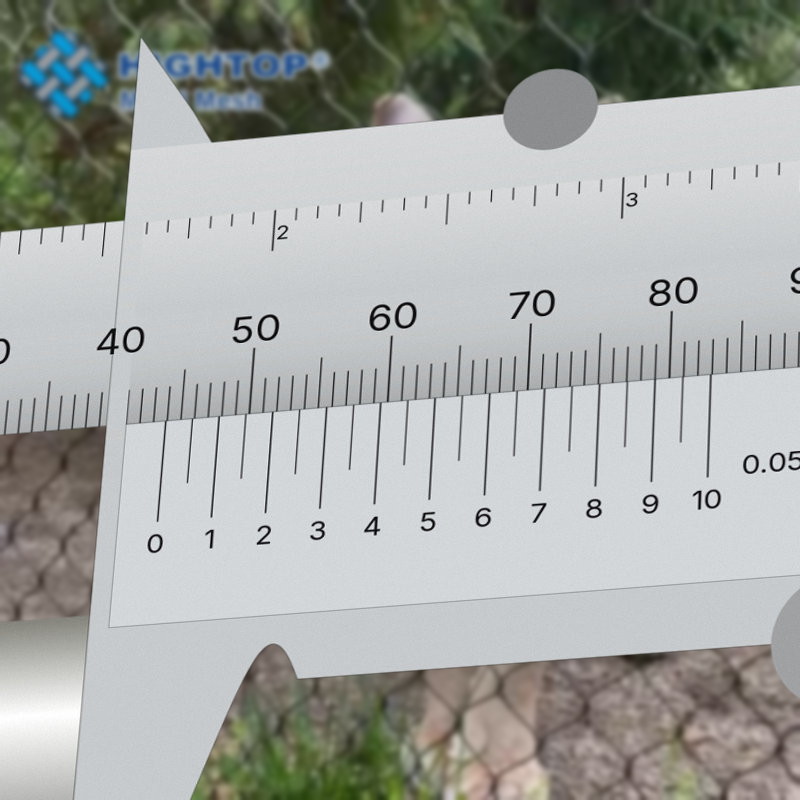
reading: value=43.9 unit=mm
